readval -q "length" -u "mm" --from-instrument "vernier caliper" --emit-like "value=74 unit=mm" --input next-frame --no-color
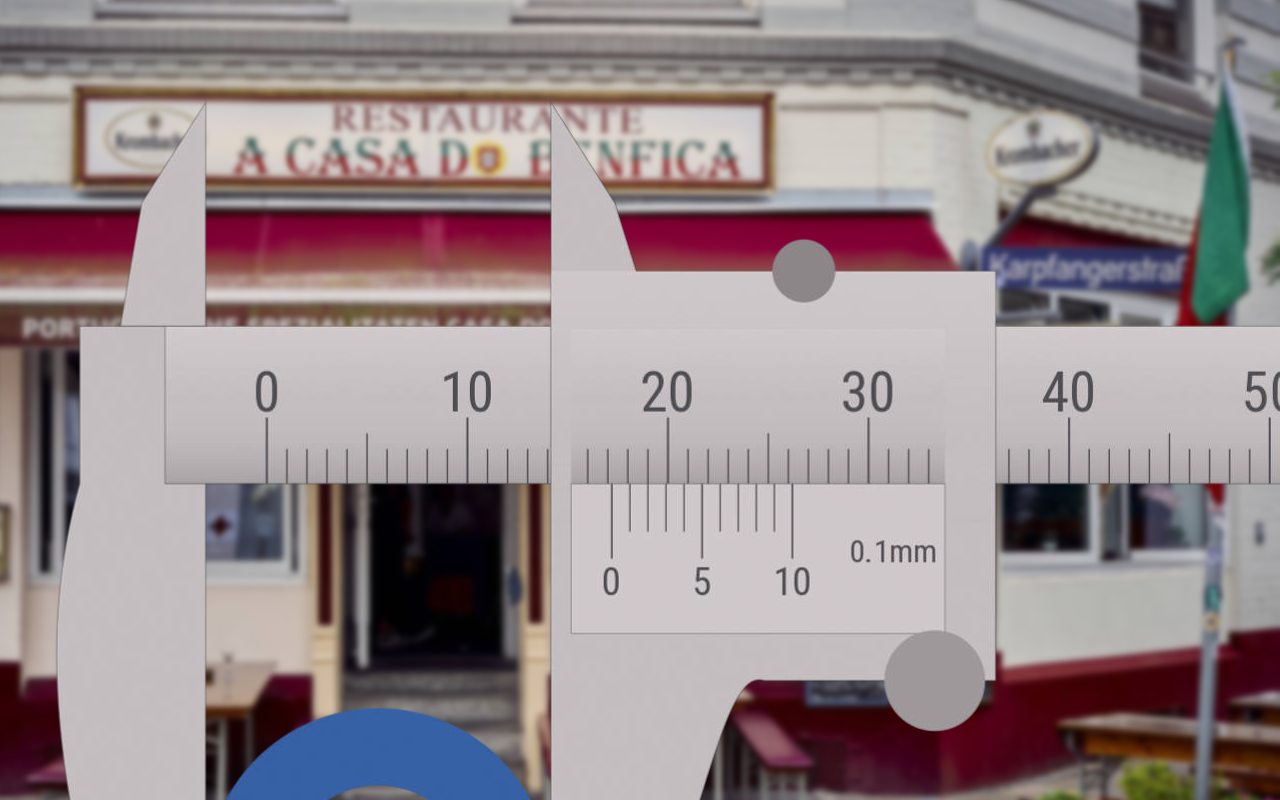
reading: value=17.2 unit=mm
